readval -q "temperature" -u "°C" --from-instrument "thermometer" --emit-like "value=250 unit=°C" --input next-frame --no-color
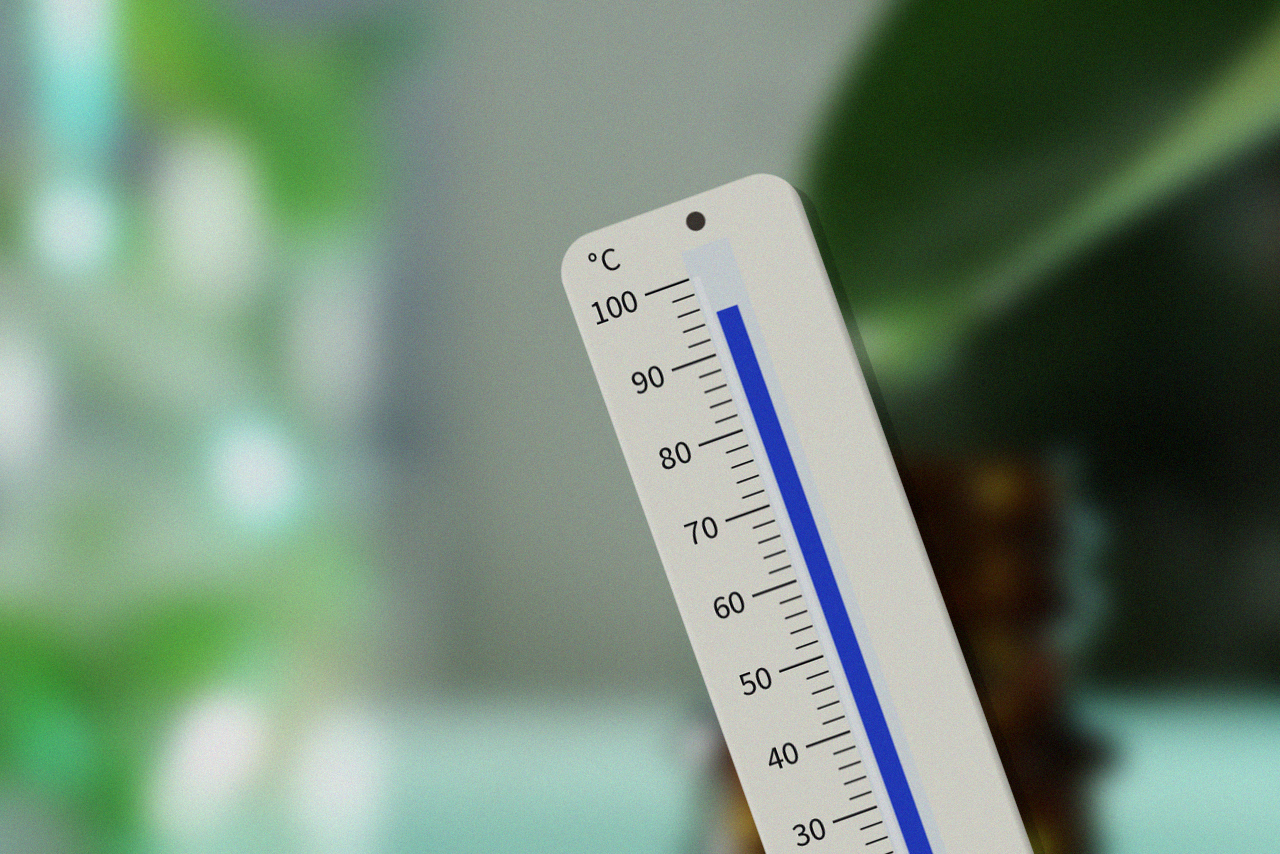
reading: value=95 unit=°C
